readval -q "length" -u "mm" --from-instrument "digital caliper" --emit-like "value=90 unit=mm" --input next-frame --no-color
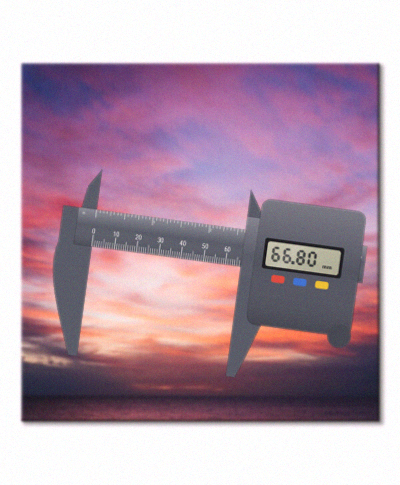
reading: value=66.80 unit=mm
